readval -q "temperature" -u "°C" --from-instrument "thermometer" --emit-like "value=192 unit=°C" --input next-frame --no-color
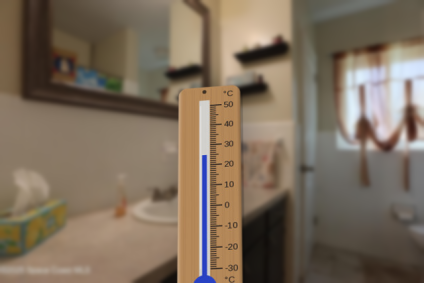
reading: value=25 unit=°C
